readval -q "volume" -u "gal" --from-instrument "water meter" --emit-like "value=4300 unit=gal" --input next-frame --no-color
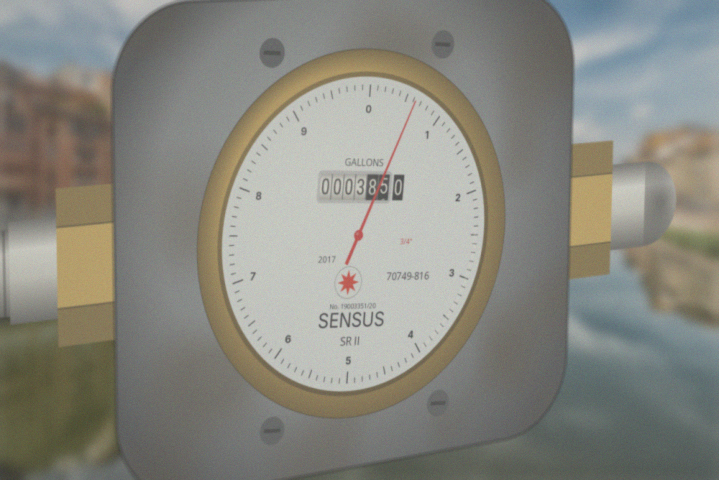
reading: value=3850.6 unit=gal
